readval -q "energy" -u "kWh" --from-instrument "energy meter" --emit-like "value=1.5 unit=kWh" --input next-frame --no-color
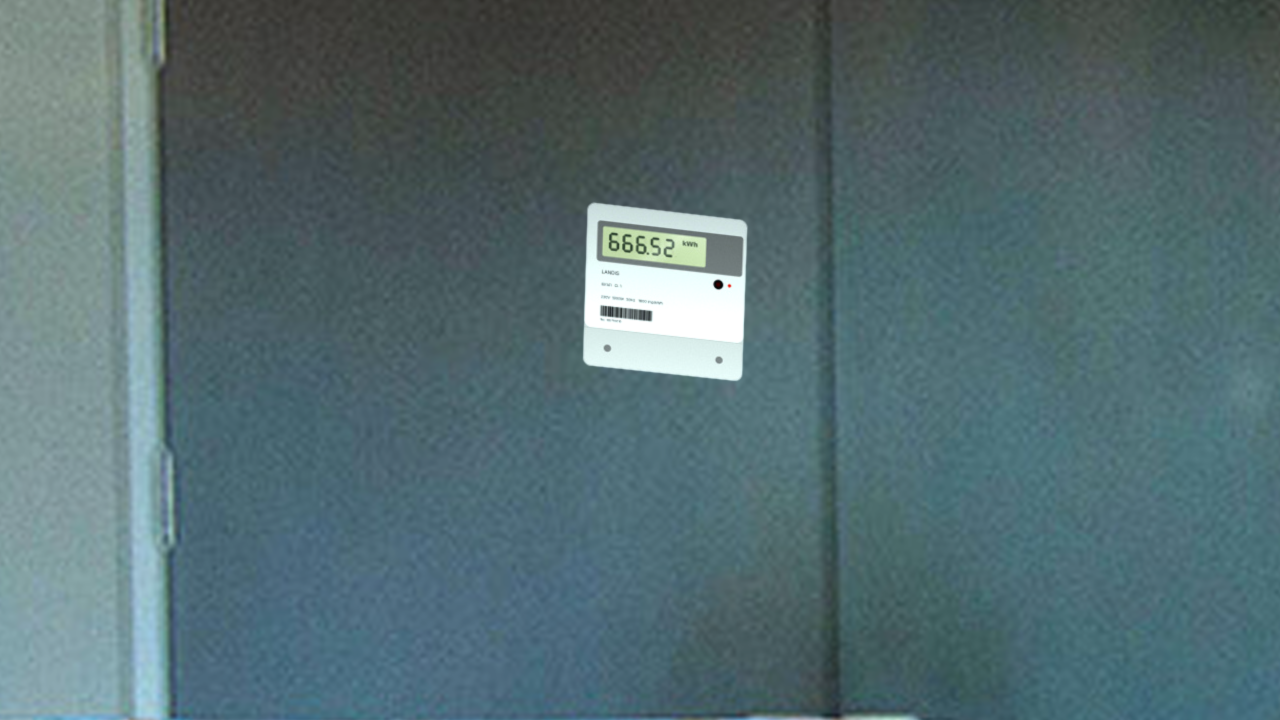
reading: value=666.52 unit=kWh
